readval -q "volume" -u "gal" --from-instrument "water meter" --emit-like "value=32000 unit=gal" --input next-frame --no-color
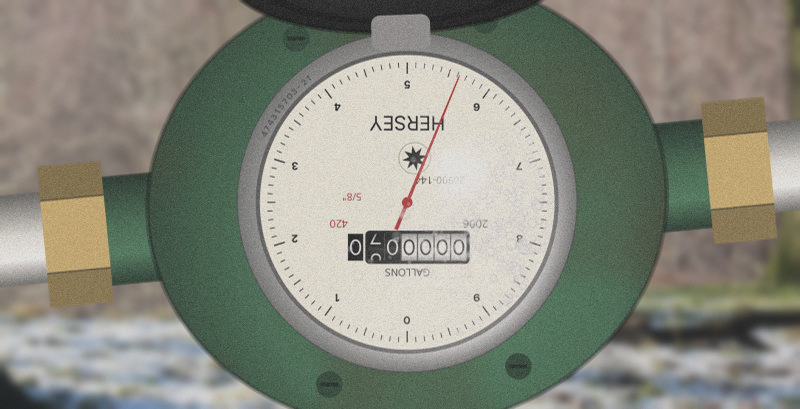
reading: value=65.6 unit=gal
